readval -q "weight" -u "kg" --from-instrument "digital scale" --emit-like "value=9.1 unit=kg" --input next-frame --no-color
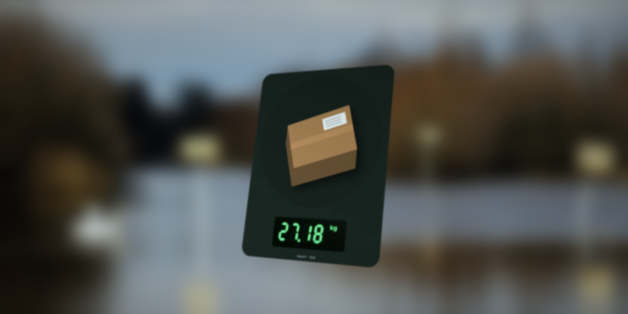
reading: value=27.18 unit=kg
